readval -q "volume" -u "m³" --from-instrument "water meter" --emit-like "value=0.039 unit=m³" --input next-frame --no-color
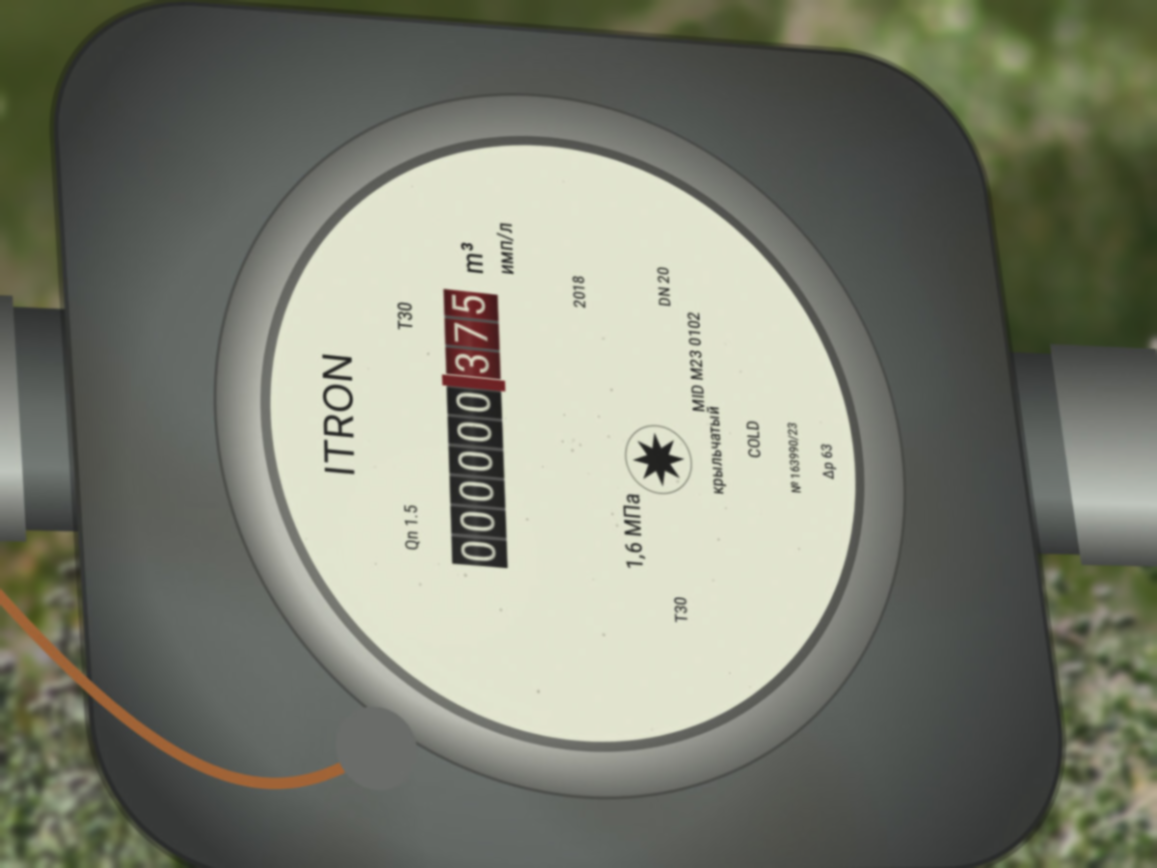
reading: value=0.375 unit=m³
